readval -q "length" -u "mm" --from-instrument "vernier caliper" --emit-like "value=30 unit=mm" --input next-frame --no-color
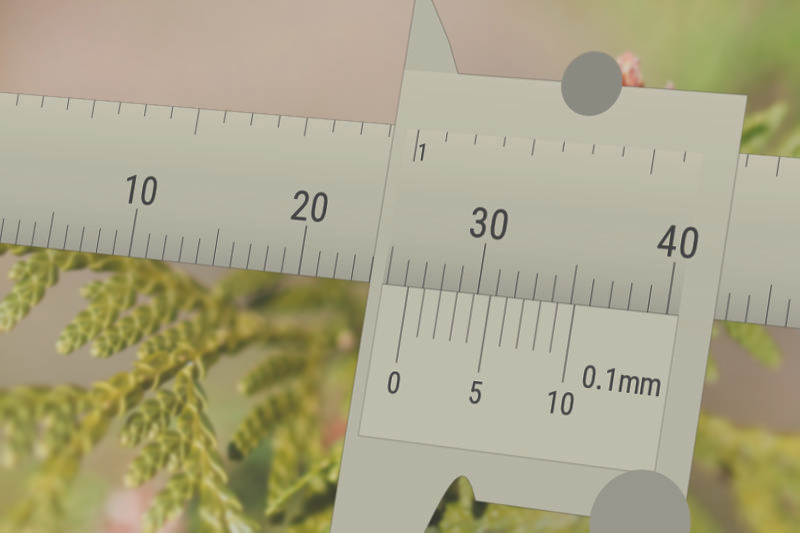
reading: value=26.2 unit=mm
